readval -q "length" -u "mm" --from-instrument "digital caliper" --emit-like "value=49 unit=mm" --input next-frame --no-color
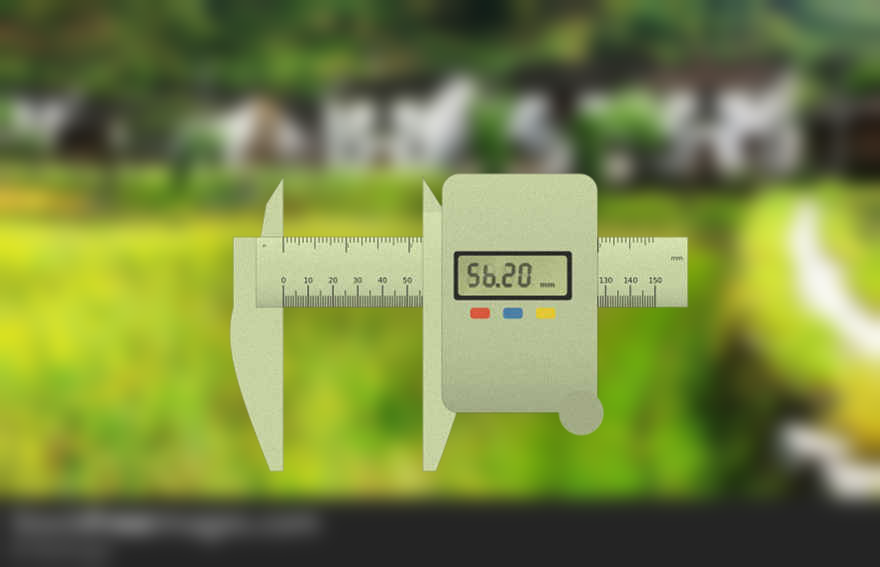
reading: value=56.20 unit=mm
